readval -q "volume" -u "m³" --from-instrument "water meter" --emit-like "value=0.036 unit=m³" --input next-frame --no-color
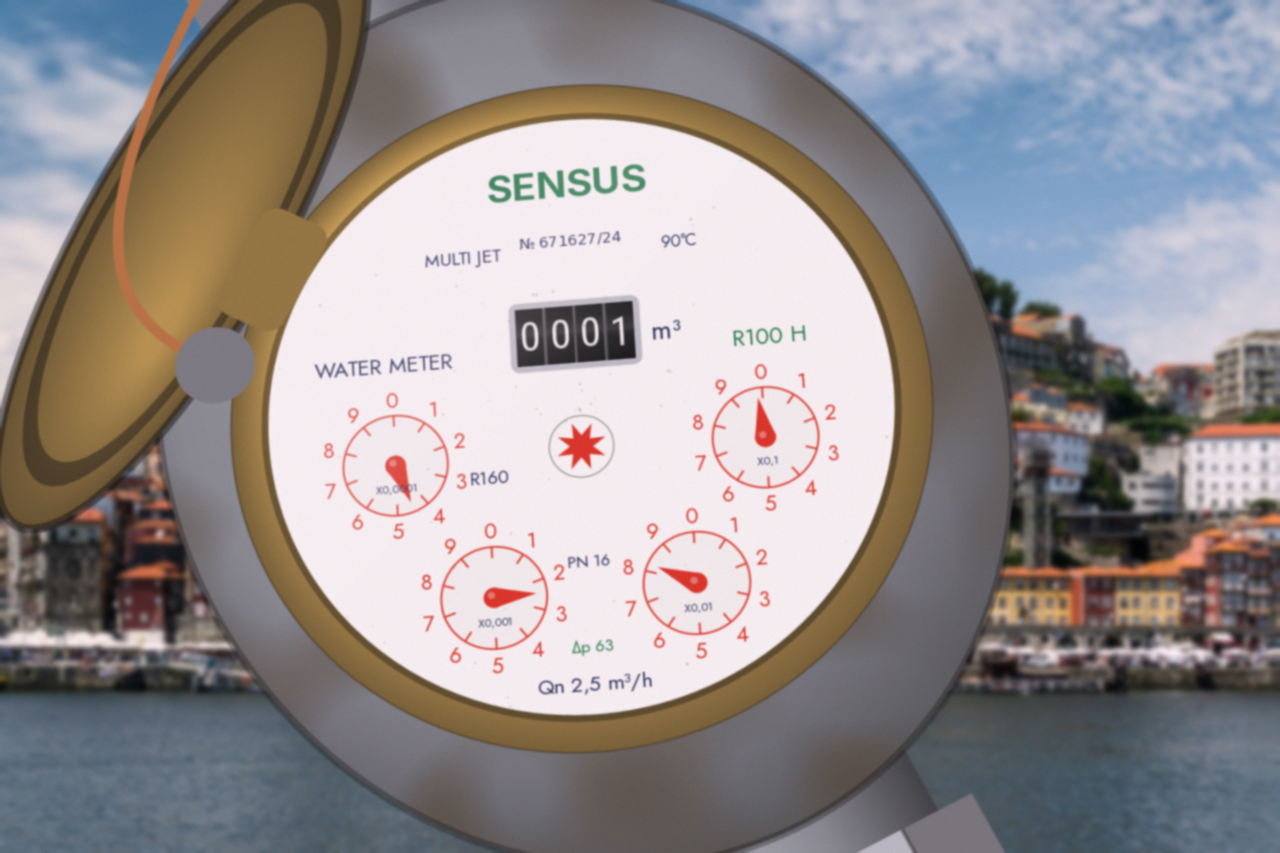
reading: value=0.9824 unit=m³
